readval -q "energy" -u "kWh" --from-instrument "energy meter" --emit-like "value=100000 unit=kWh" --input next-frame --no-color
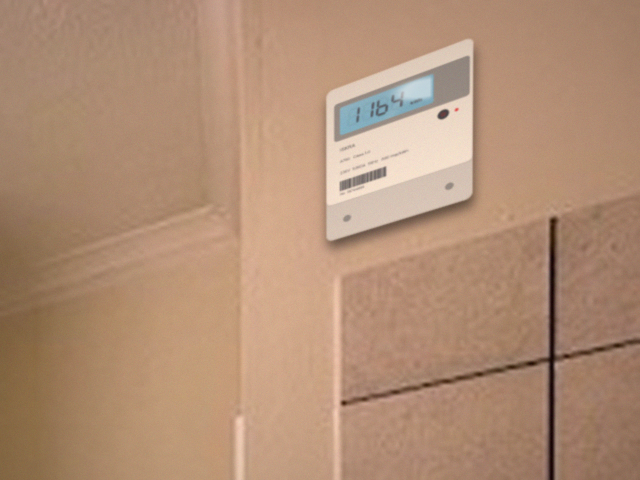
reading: value=1164 unit=kWh
